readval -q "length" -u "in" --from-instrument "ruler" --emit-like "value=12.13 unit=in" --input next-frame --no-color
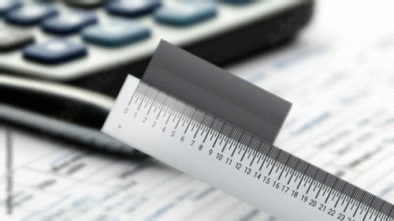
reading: value=14 unit=in
